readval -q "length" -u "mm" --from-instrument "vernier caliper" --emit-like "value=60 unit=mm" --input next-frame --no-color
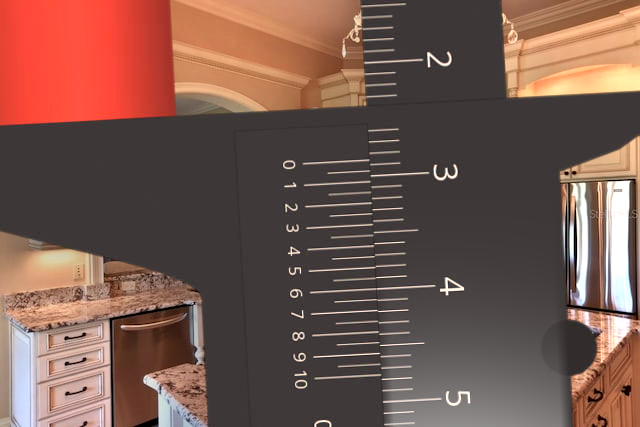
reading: value=28.6 unit=mm
